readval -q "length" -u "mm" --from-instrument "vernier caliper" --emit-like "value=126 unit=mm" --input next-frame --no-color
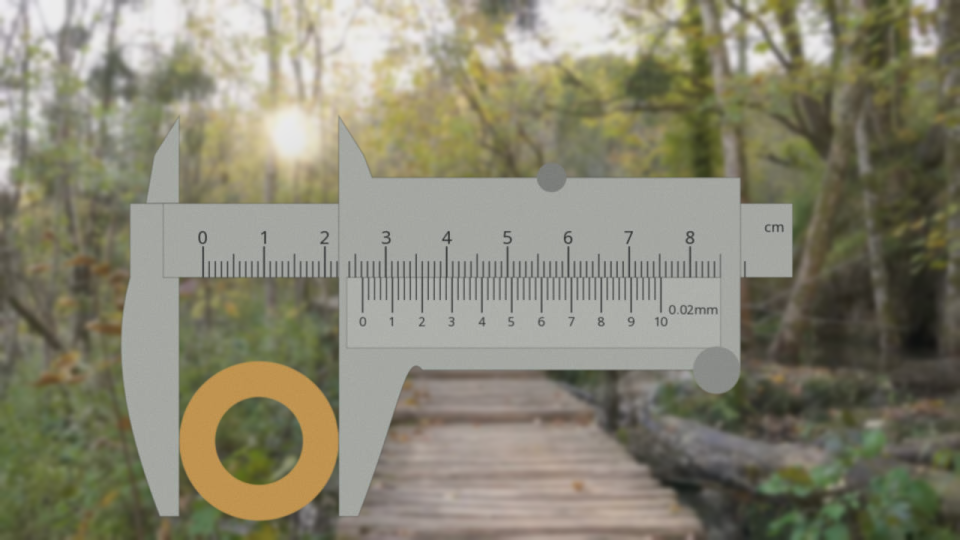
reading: value=26.2 unit=mm
